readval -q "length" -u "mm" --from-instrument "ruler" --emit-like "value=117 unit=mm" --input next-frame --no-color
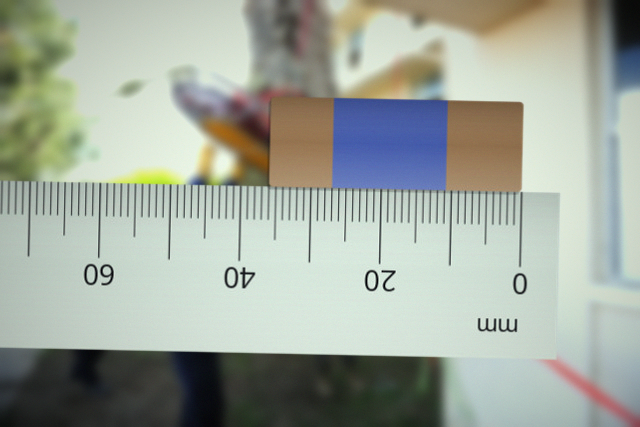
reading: value=36 unit=mm
